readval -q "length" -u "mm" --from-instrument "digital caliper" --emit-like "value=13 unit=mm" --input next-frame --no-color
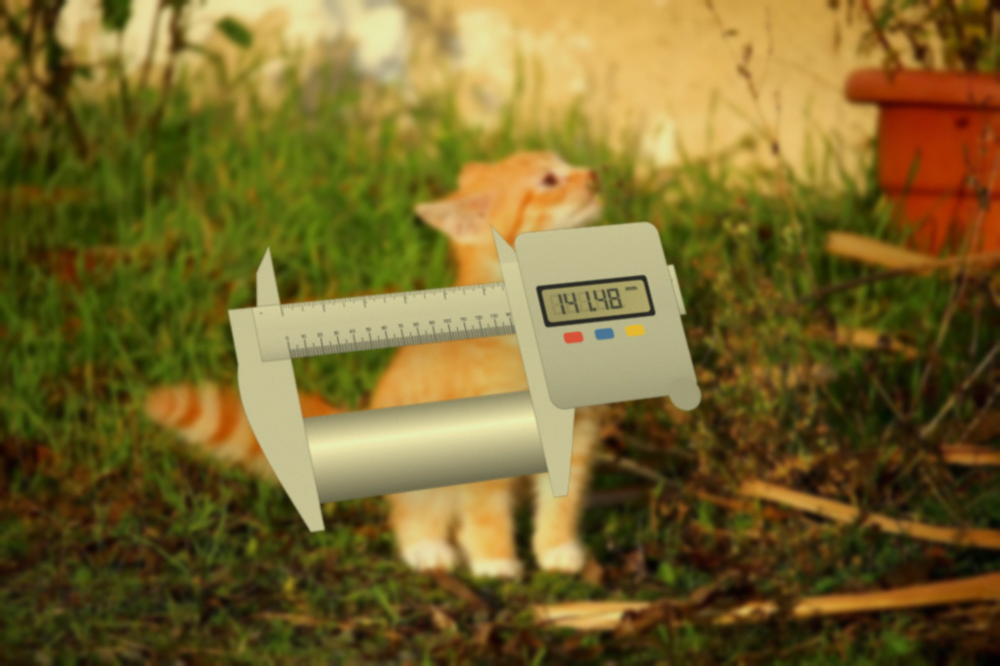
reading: value=141.48 unit=mm
